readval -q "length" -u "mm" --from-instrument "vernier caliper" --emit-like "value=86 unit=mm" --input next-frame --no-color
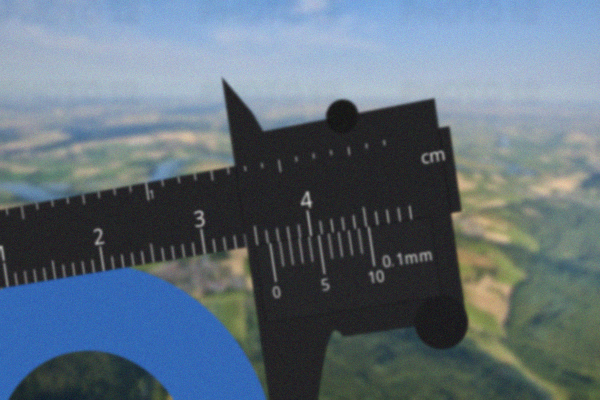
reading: value=36.2 unit=mm
